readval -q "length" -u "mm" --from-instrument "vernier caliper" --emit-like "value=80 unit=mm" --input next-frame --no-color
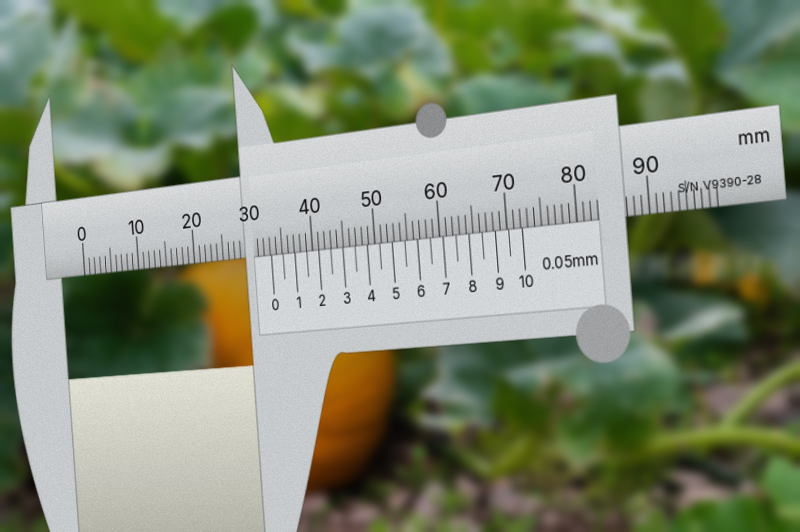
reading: value=33.2 unit=mm
